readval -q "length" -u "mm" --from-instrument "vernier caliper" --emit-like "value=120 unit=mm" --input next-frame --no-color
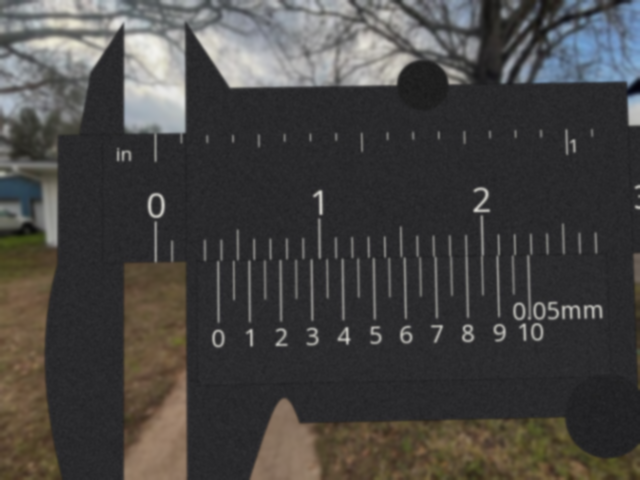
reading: value=3.8 unit=mm
